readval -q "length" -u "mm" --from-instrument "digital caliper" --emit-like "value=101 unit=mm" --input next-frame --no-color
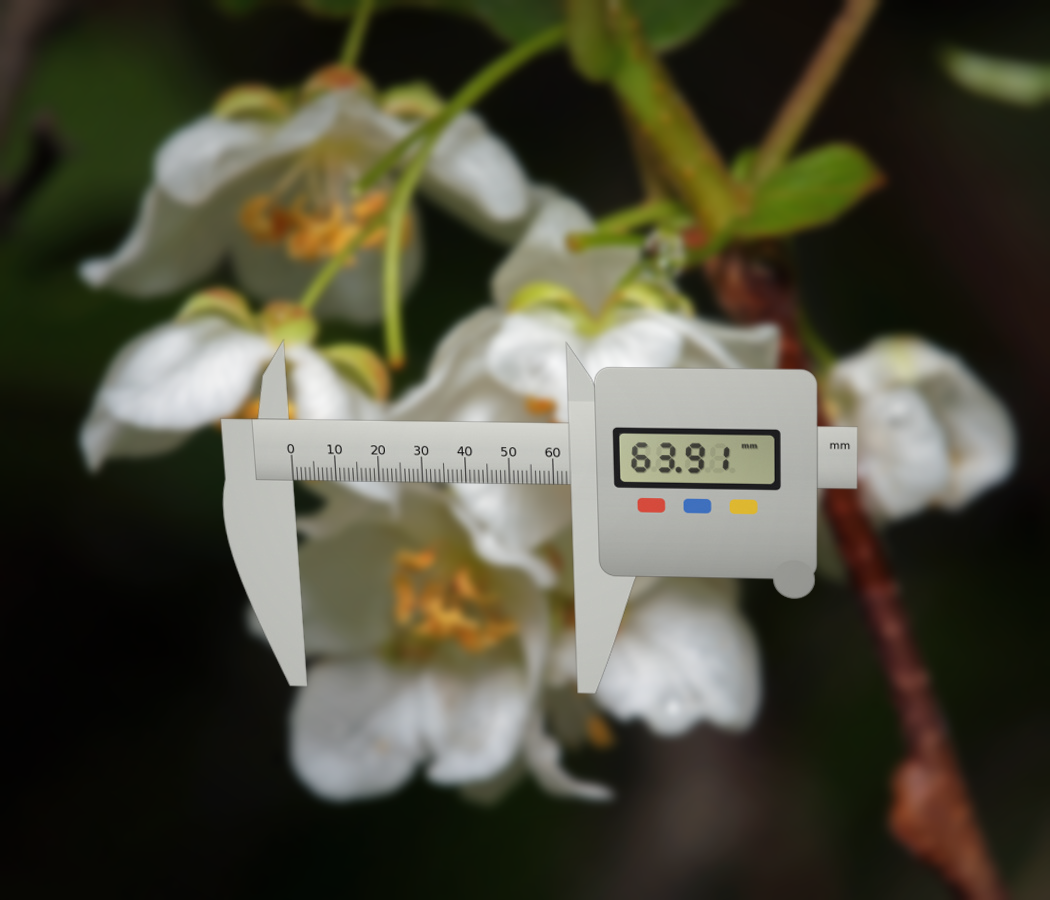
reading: value=63.91 unit=mm
